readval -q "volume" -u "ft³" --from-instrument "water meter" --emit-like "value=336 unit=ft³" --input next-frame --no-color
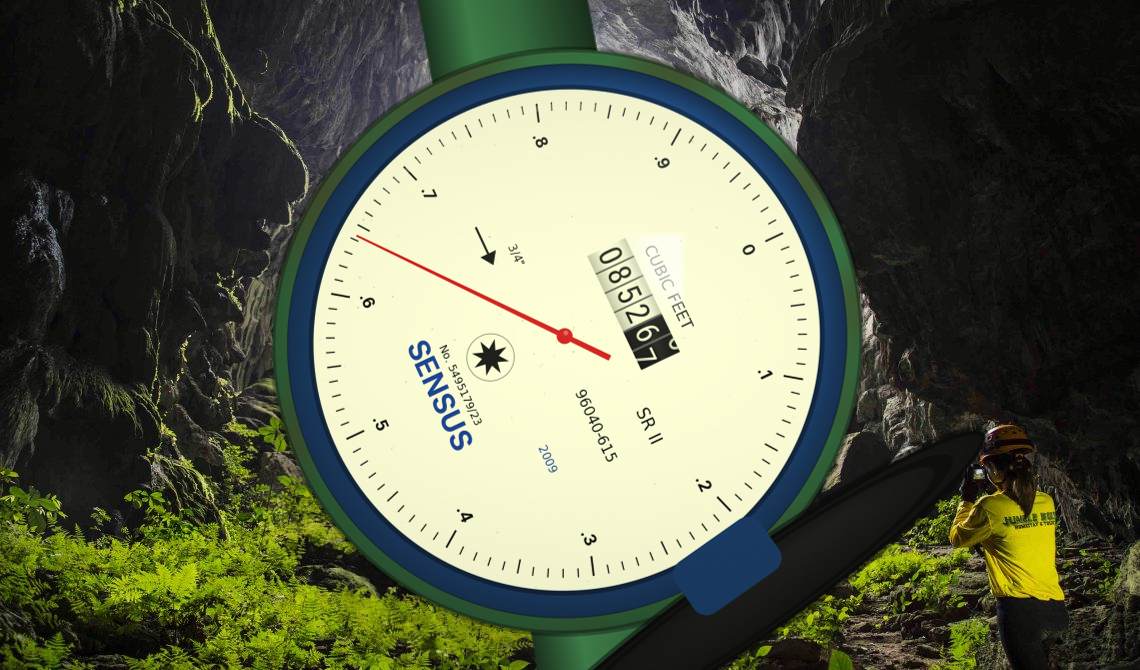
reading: value=85266.64 unit=ft³
